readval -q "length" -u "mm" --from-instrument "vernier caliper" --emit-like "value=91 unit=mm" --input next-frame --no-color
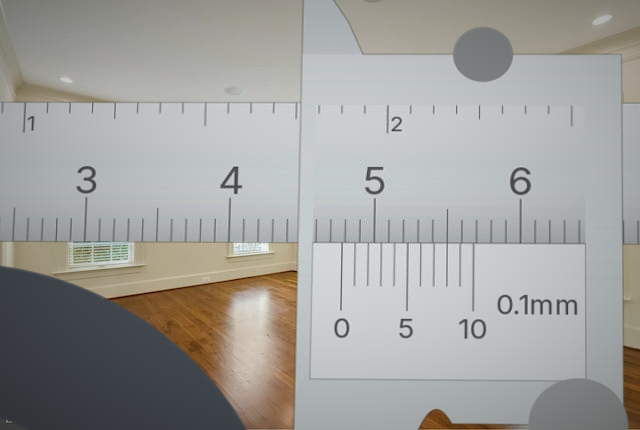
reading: value=47.8 unit=mm
